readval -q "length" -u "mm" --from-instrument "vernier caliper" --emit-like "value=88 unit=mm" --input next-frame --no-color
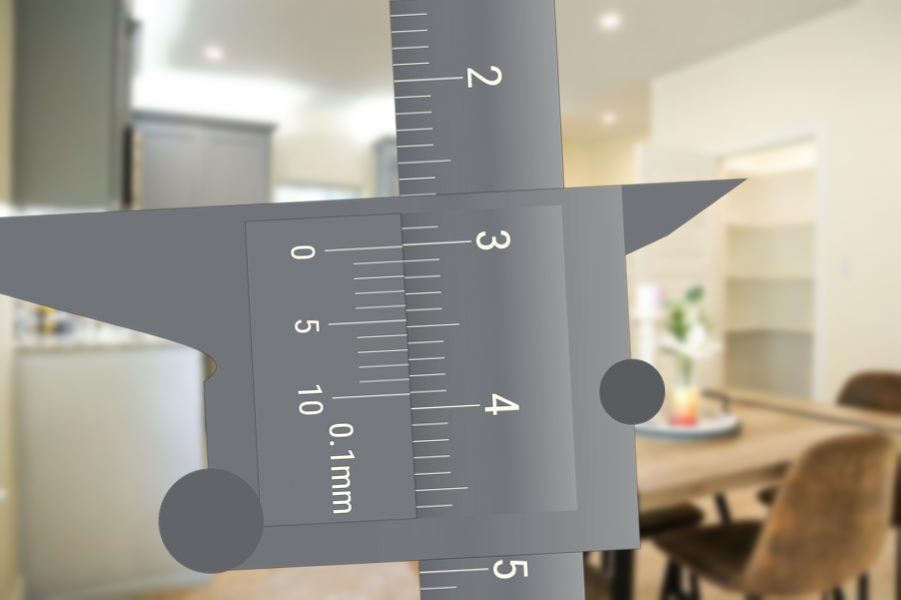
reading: value=30.1 unit=mm
